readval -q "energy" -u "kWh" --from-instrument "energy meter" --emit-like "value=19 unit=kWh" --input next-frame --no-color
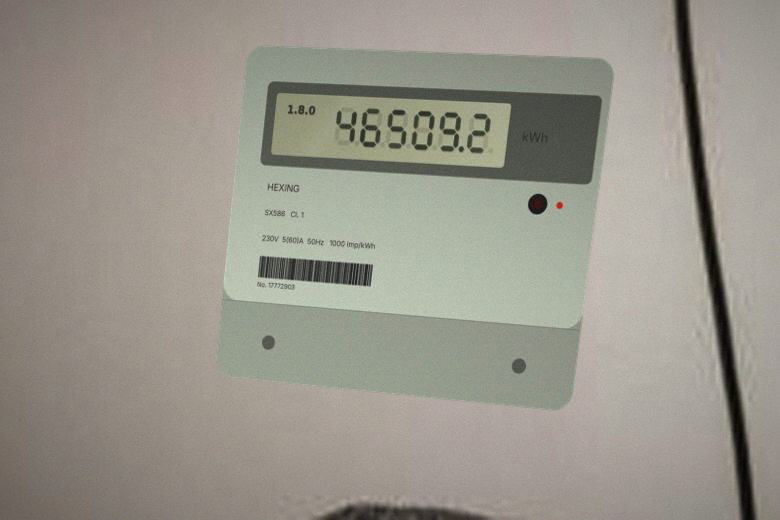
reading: value=46509.2 unit=kWh
